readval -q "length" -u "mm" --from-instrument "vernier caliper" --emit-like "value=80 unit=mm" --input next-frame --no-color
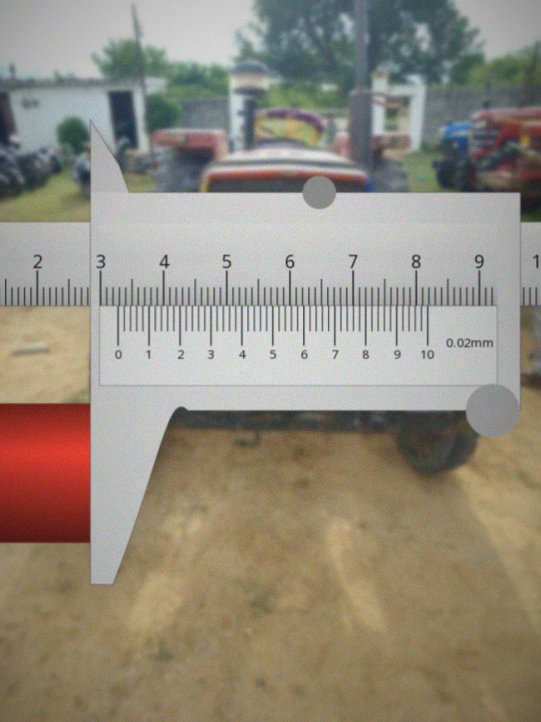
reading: value=32.8 unit=mm
